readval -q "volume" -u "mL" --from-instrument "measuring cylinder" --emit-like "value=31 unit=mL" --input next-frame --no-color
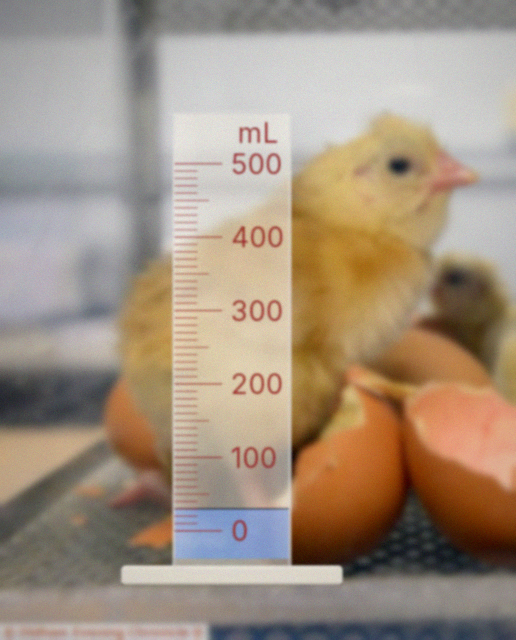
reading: value=30 unit=mL
